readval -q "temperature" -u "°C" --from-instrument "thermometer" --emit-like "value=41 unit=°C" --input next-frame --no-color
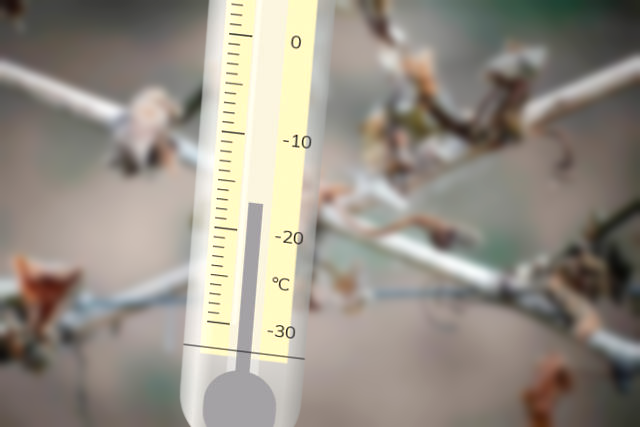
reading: value=-17 unit=°C
